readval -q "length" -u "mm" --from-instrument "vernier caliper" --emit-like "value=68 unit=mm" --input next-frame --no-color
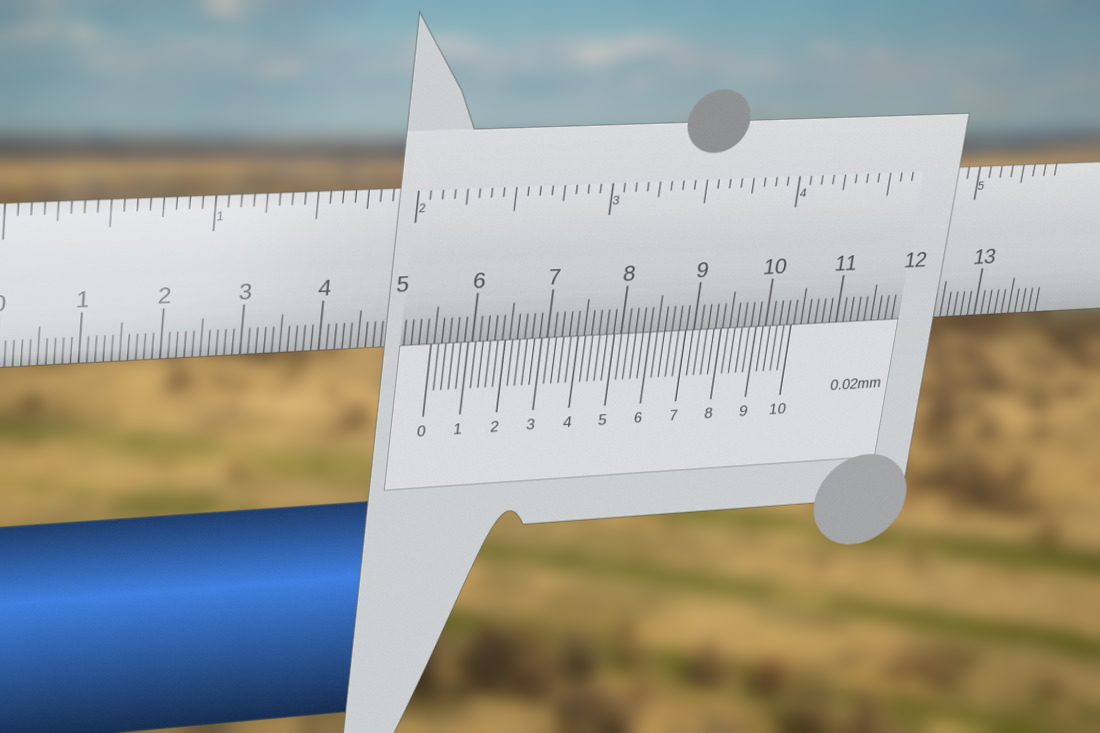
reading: value=54.6 unit=mm
